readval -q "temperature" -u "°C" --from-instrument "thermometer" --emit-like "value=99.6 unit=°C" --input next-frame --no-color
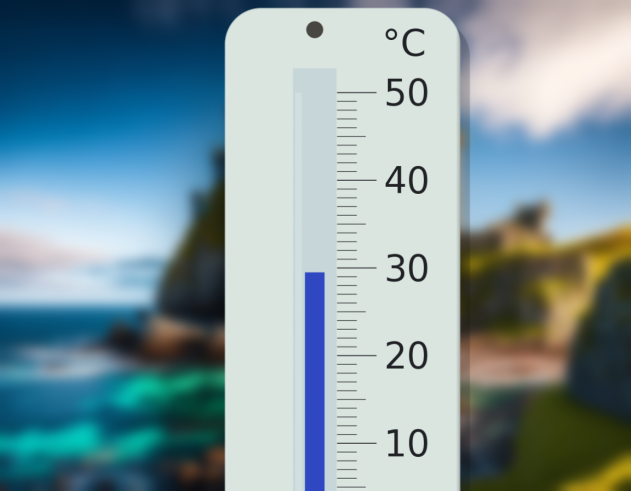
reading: value=29.5 unit=°C
